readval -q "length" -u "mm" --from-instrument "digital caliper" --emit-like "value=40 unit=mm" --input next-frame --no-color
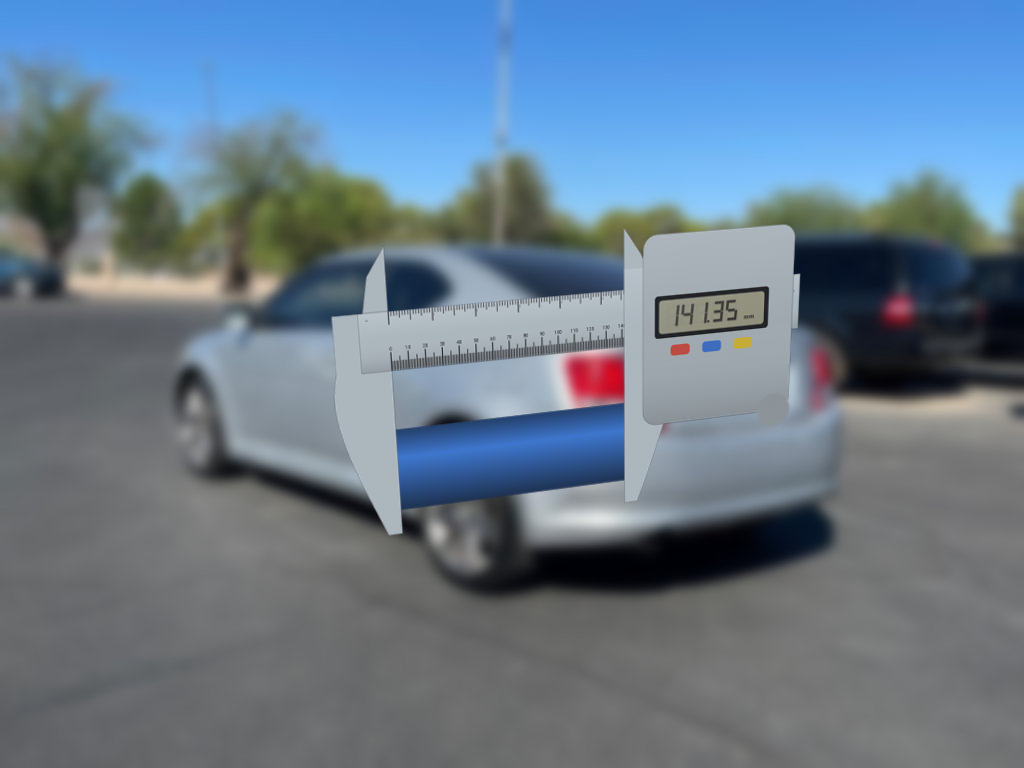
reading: value=141.35 unit=mm
